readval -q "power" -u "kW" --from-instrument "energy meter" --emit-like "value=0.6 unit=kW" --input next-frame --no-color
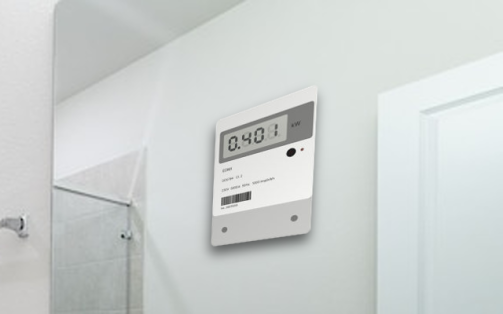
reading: value=0.401 unit=kW
